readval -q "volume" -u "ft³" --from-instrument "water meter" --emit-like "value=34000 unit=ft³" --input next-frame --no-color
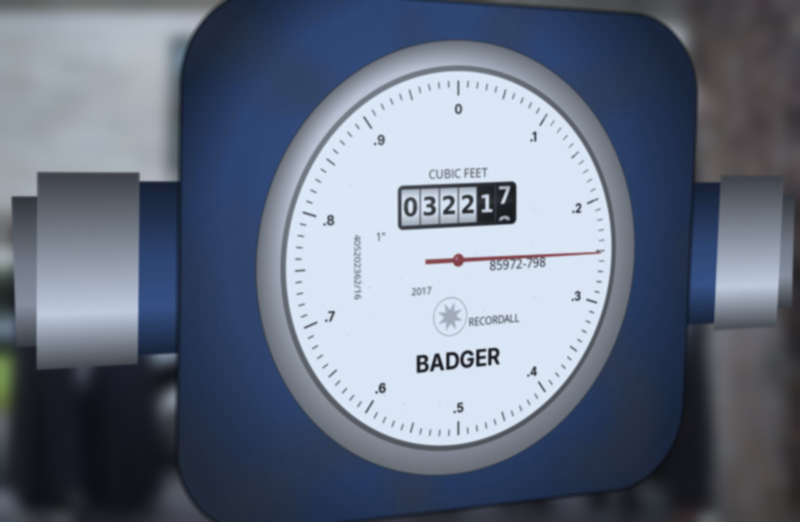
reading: value=32217.25 unit=ft³
